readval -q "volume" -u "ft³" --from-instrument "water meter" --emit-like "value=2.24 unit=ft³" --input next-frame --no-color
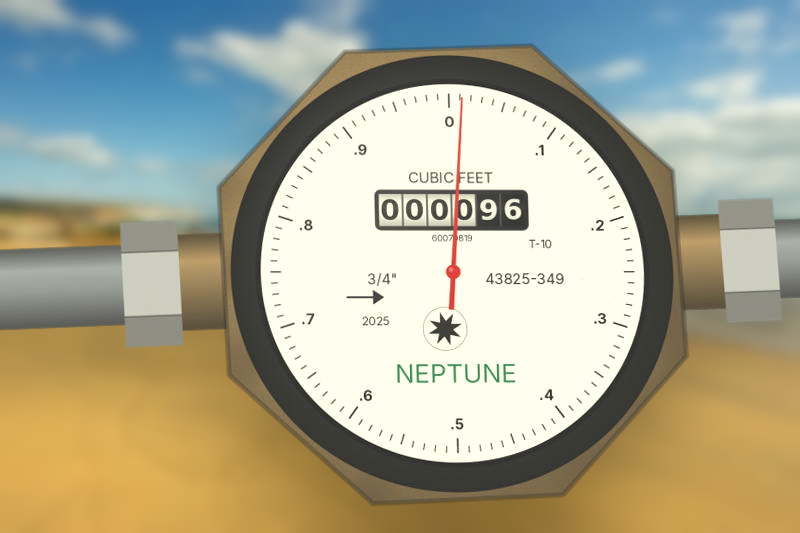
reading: value=96.01 unit=ft³
